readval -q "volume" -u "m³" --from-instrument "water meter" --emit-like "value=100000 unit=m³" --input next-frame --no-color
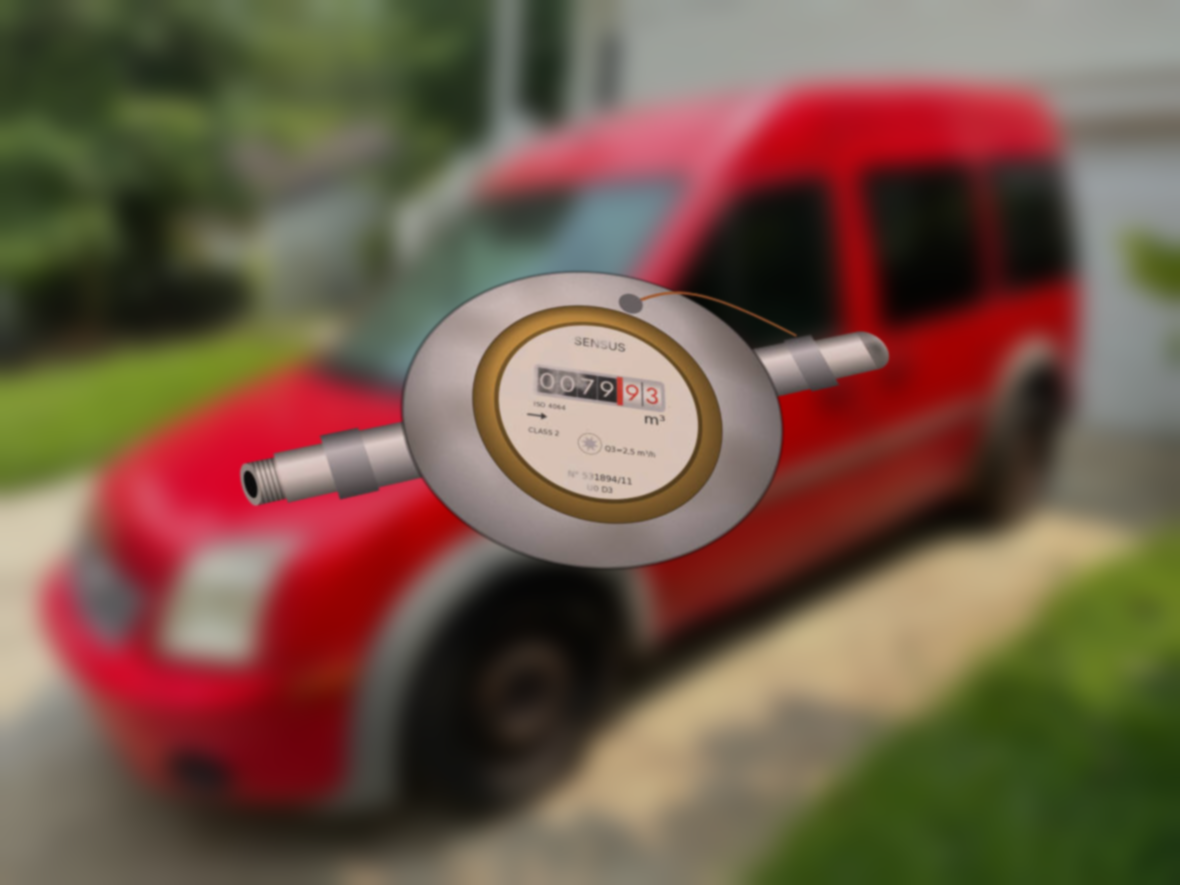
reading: value=79.93 unit=m³
